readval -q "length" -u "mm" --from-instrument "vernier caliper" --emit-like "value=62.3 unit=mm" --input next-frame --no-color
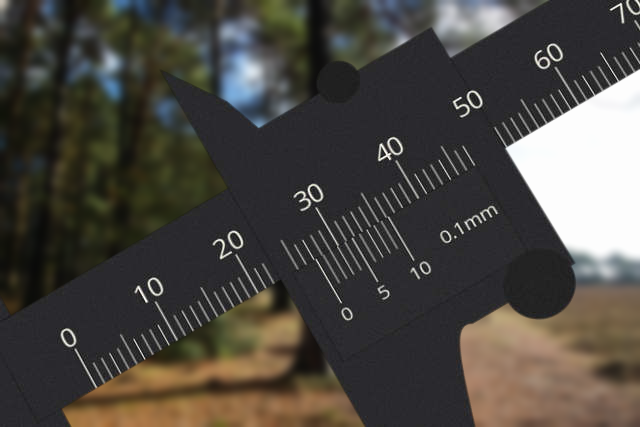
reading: value=27.2 unit=mm
